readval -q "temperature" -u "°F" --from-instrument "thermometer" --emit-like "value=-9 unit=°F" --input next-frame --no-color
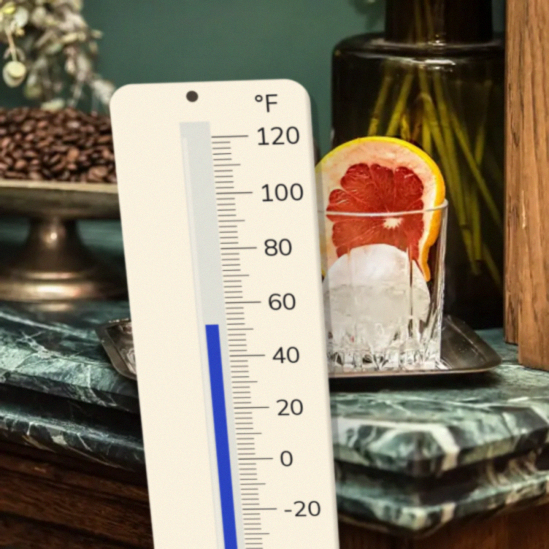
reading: value=52 unit=°F
